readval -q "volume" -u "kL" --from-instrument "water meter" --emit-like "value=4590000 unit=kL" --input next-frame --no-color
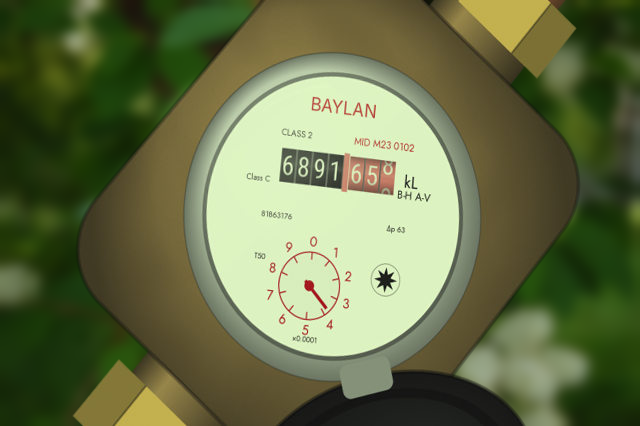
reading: value=6891.6583 unit=kL
